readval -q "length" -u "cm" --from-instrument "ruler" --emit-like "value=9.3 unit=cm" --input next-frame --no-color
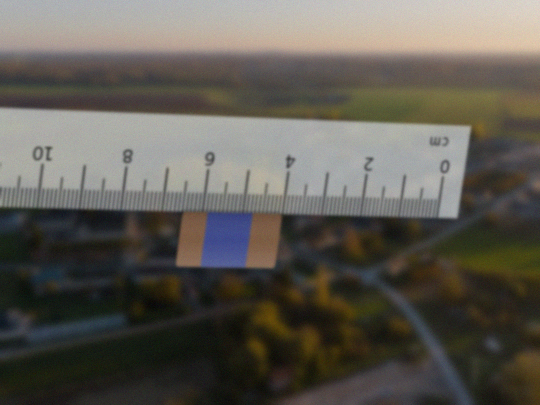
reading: value=2.5 unit=cm
